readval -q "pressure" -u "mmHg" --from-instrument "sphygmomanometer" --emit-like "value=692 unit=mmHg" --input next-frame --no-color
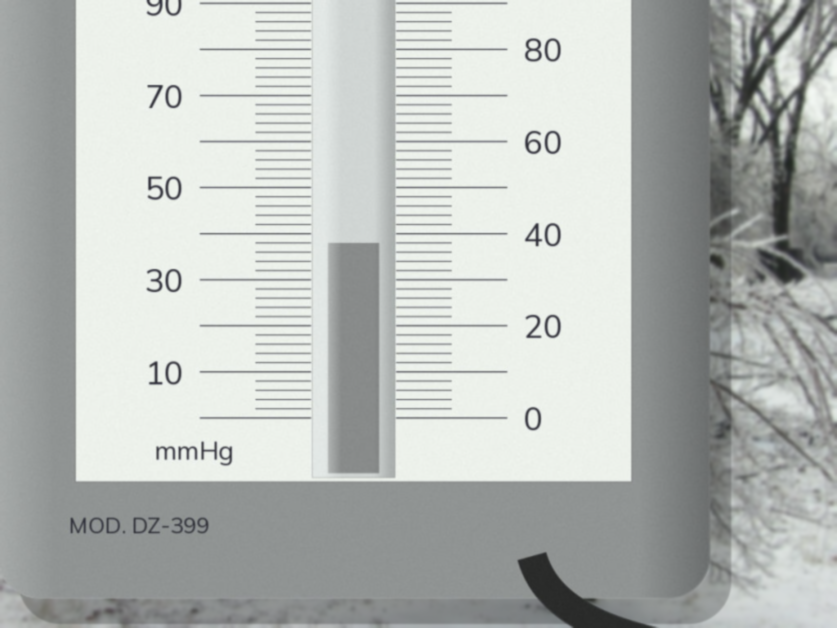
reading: value=38 unit=mmHg
